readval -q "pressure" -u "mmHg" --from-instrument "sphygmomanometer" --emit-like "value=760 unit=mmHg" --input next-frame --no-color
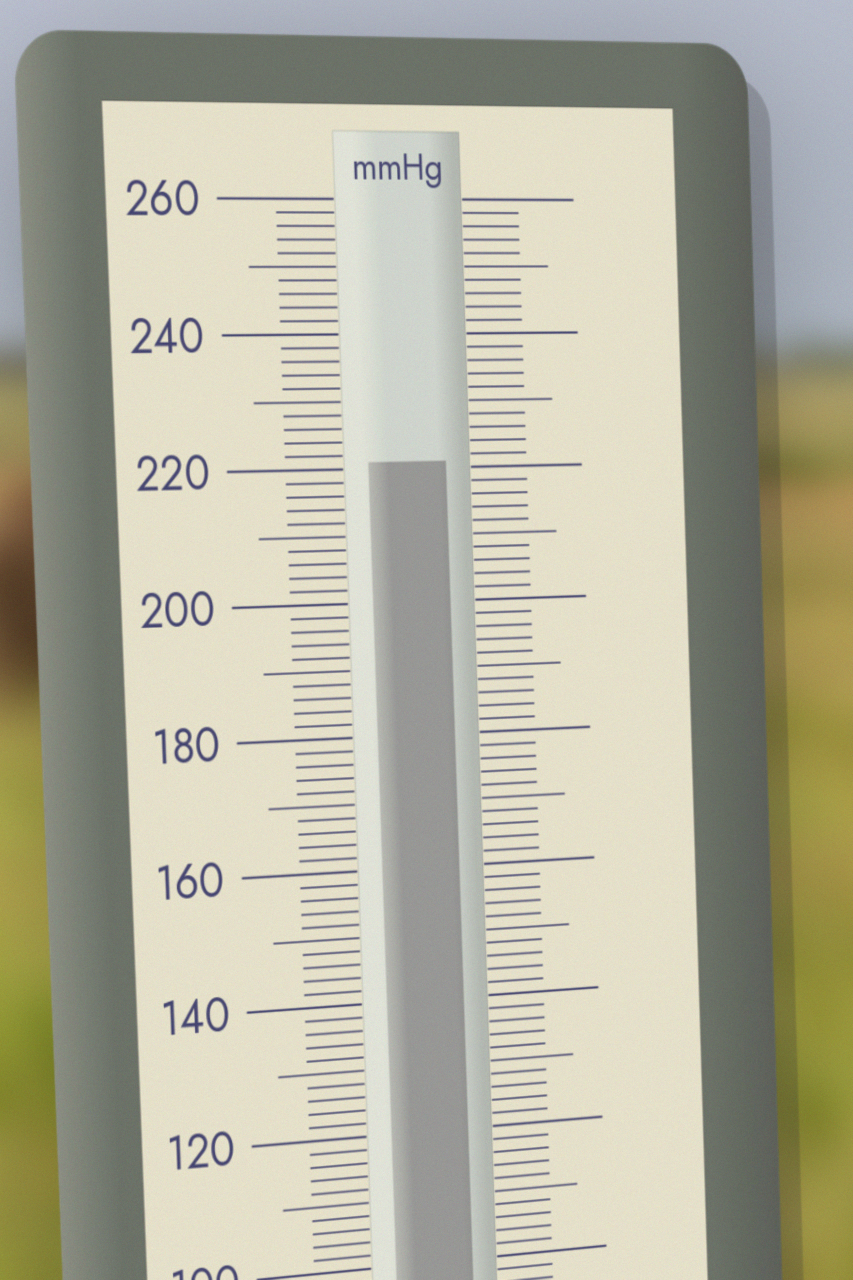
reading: value=221 unit=mmHg
